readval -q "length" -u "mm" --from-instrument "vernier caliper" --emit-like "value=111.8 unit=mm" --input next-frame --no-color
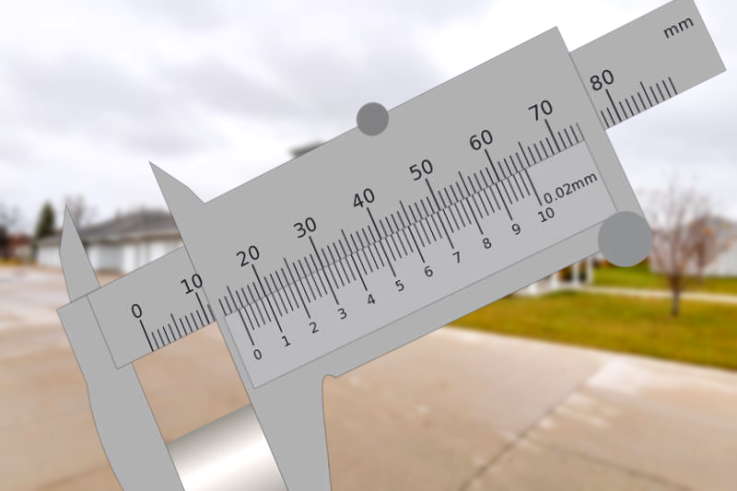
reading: value=15.2 unit=mm
